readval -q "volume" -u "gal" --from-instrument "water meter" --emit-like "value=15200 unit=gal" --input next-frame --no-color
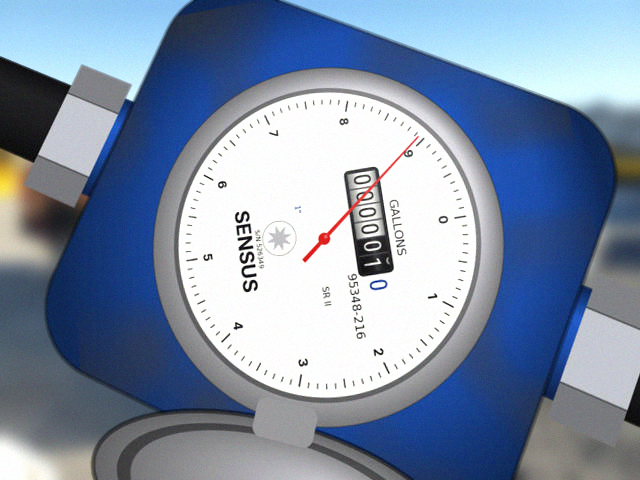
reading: value=8.9 unit=gal
